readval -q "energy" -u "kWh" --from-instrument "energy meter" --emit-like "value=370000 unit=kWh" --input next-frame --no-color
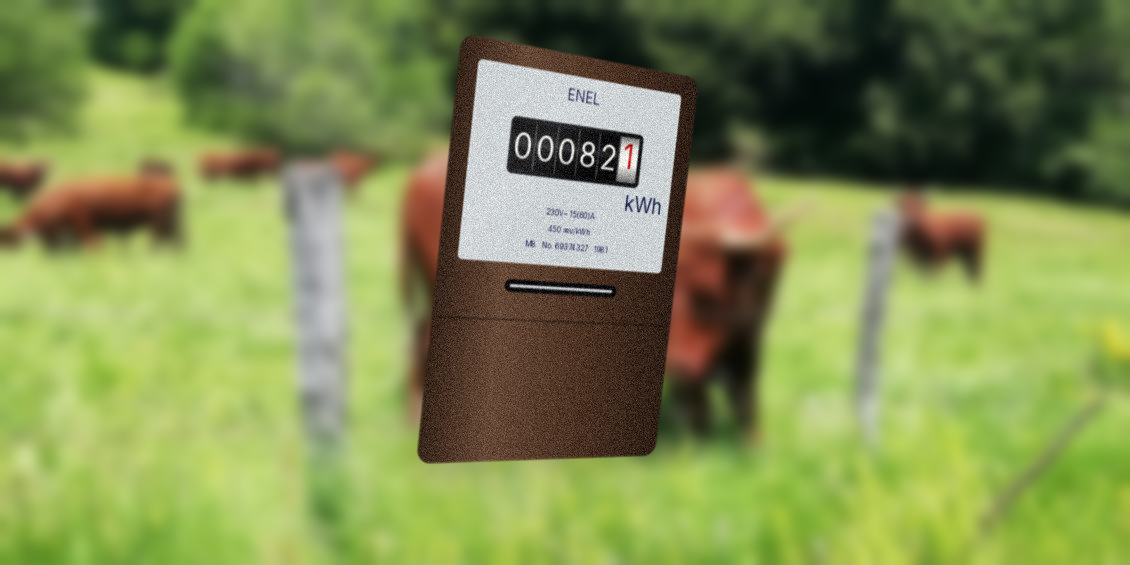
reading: value=82.1 unit=kWh
